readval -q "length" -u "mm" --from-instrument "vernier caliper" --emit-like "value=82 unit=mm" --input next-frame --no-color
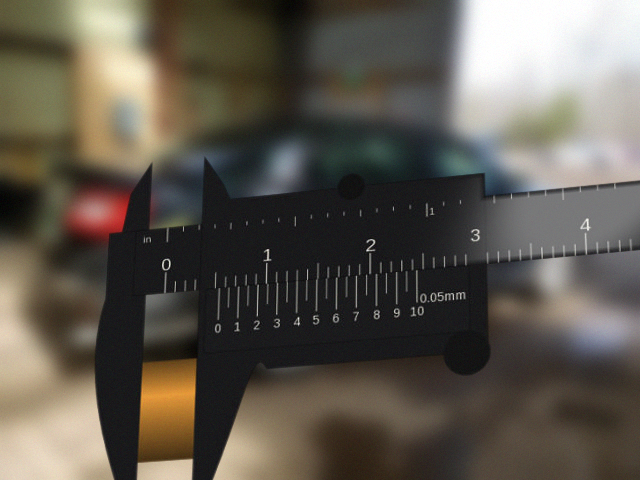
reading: value=5.4 unit=mm
